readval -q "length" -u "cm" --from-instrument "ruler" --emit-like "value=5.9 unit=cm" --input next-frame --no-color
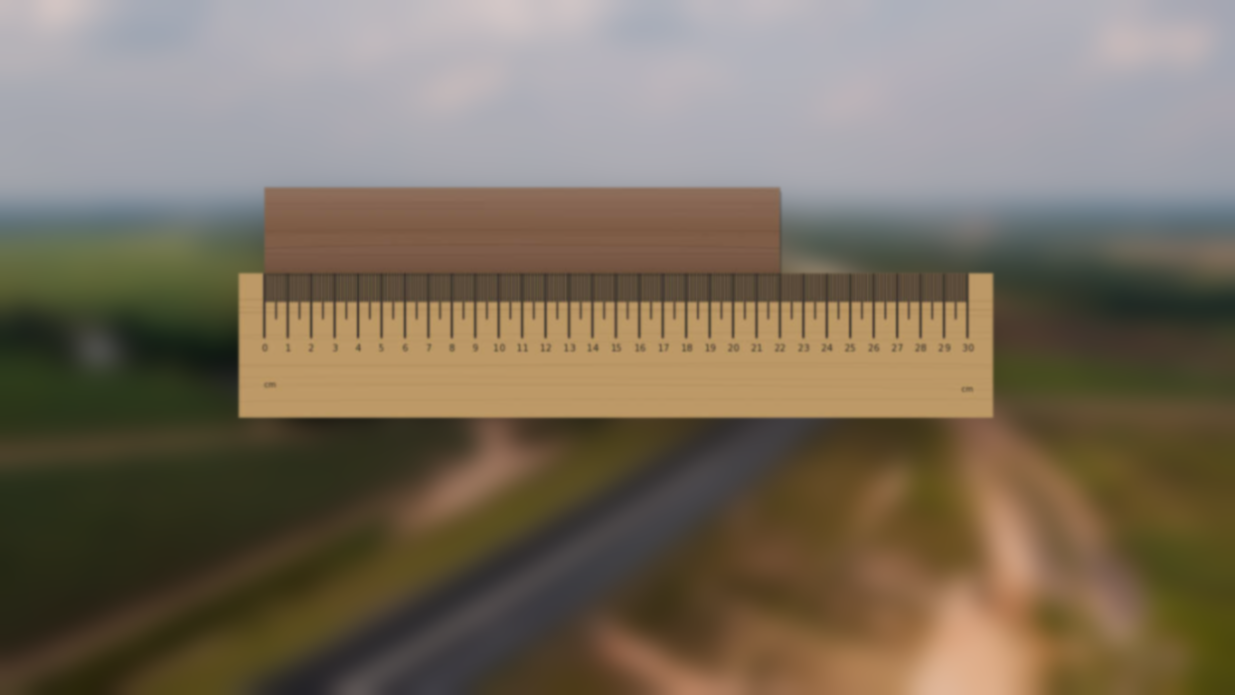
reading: value=22 unit=cm
